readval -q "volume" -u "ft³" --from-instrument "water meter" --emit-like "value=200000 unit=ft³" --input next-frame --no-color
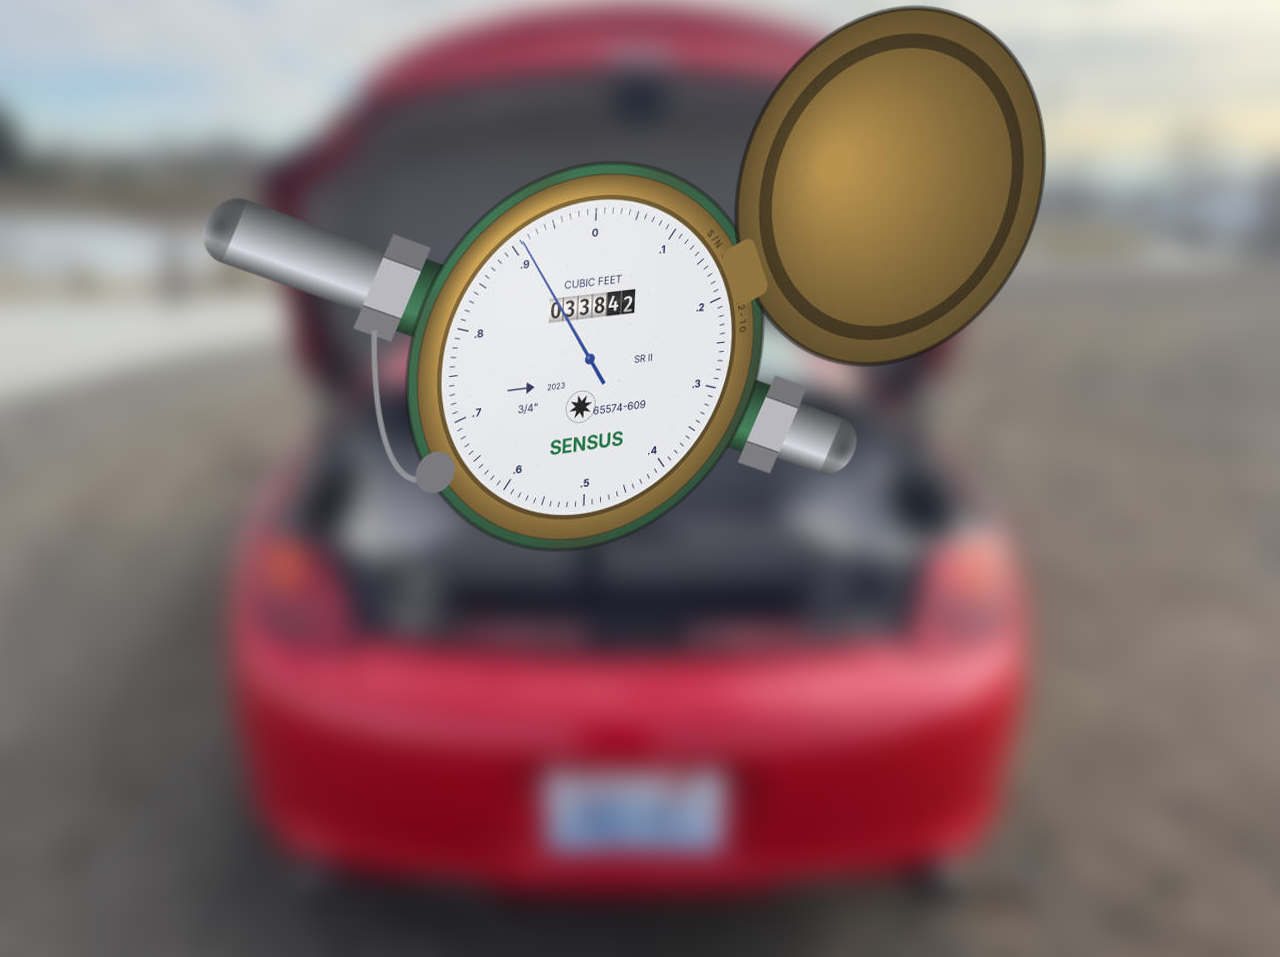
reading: value=33841.91 unit=ft³
